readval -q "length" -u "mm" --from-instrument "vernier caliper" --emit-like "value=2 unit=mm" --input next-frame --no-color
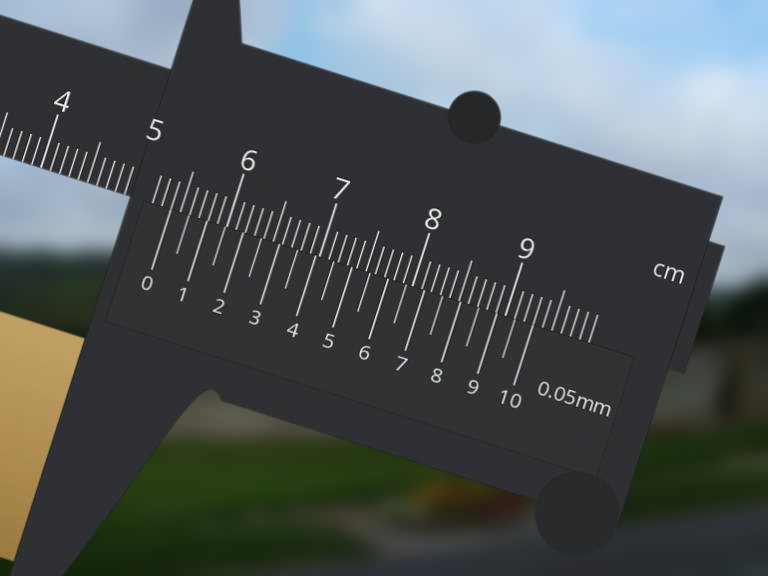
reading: value=54.0 unit=mm
